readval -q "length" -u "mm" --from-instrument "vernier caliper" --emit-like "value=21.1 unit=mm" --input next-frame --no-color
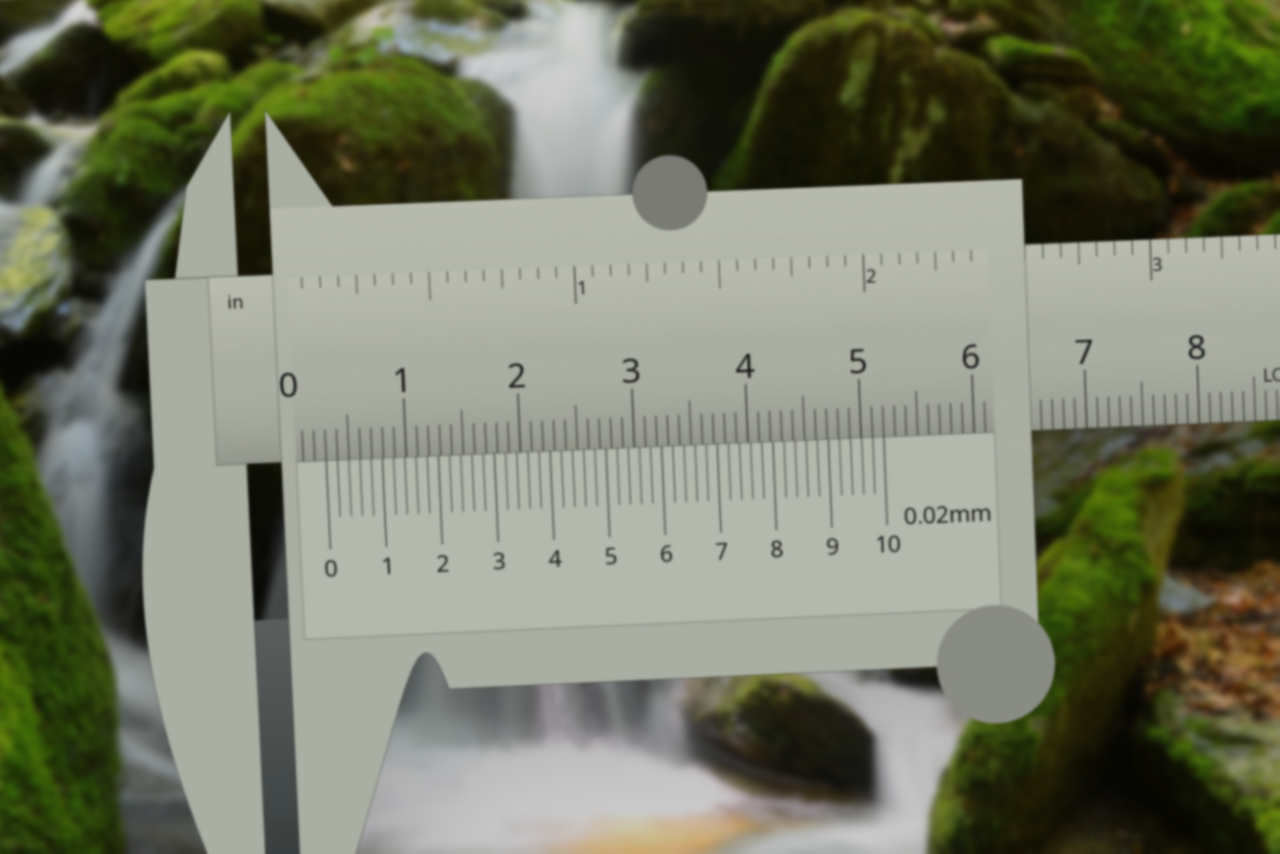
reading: value=3.0 unit=mm
